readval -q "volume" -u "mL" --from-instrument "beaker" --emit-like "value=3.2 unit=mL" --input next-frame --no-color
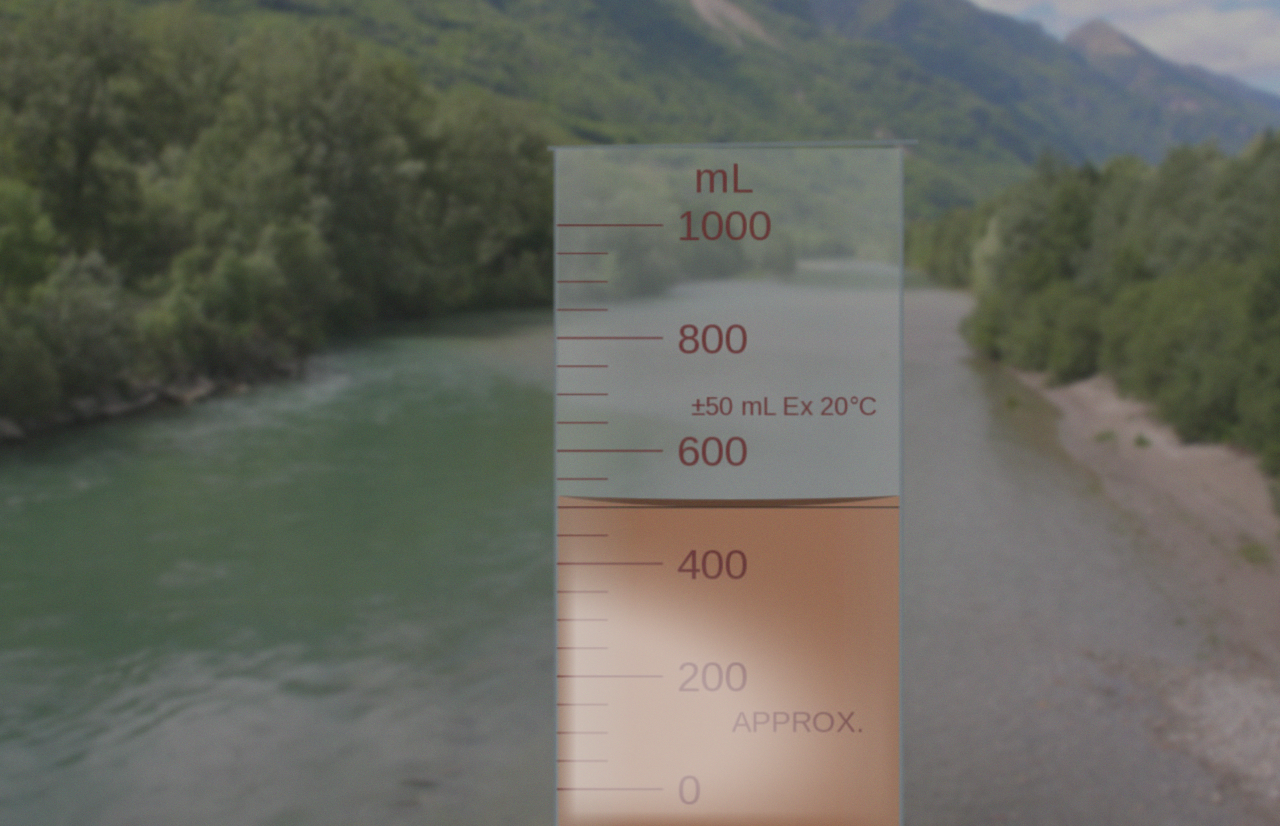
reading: value=500 unit=mL
